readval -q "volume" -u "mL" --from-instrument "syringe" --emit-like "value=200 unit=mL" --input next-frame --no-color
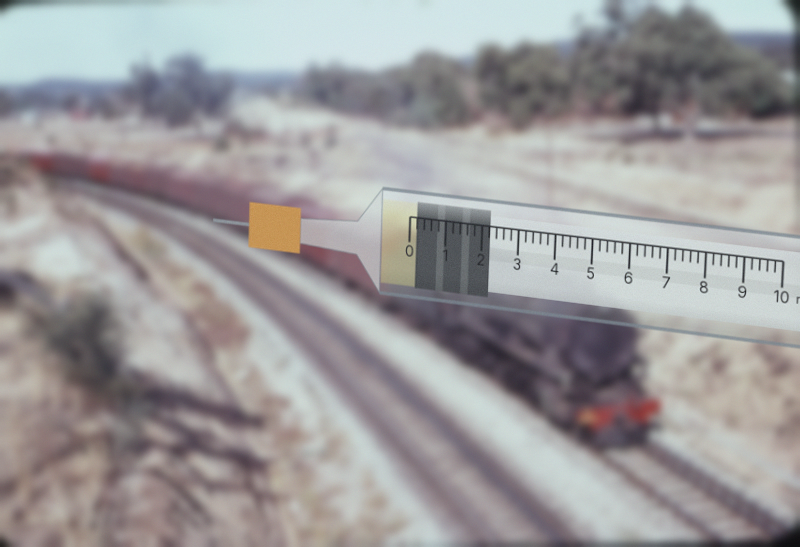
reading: value=0.2 unit=mL
